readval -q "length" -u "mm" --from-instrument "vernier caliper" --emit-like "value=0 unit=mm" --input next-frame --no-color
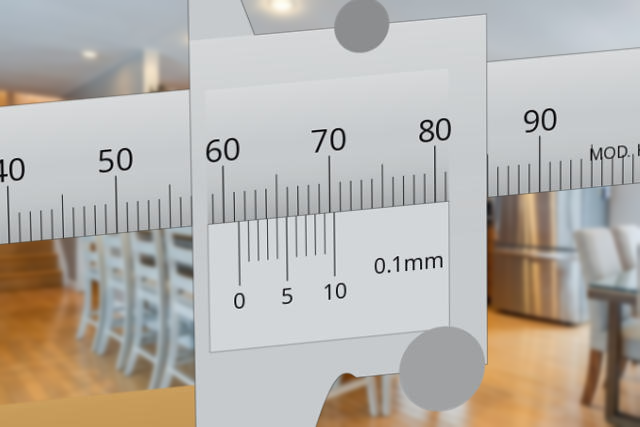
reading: value=61.4 unit=mm
